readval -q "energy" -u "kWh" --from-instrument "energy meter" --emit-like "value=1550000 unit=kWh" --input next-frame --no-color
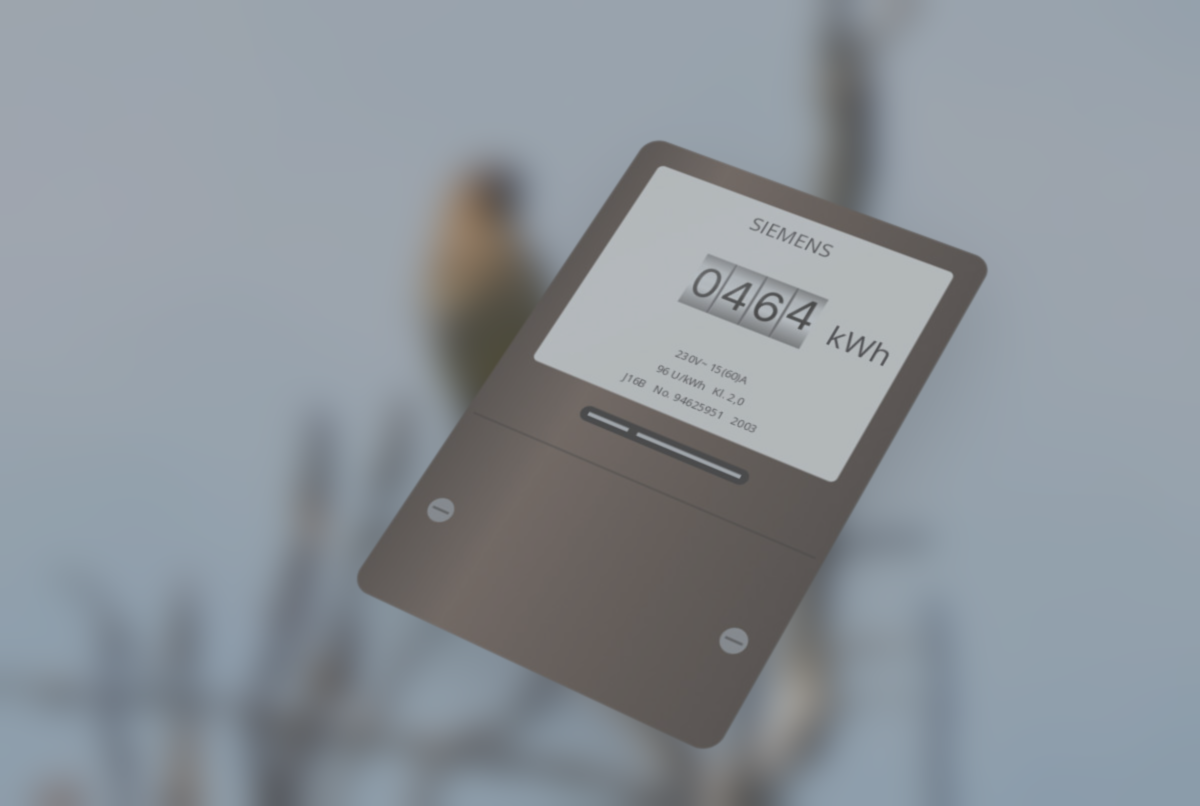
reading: value=464 unit=kWh
